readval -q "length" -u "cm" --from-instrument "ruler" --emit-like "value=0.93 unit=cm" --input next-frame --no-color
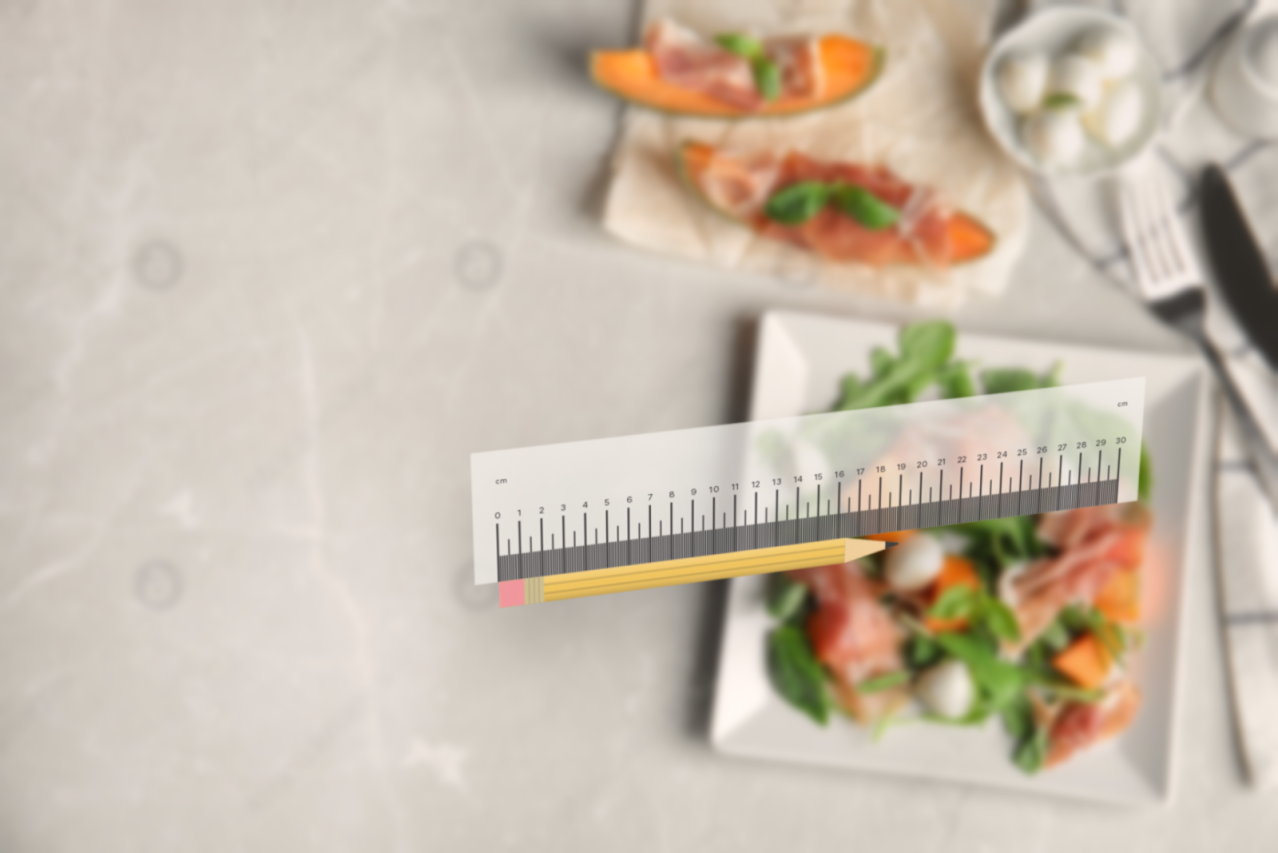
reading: value=19 unit=cm
